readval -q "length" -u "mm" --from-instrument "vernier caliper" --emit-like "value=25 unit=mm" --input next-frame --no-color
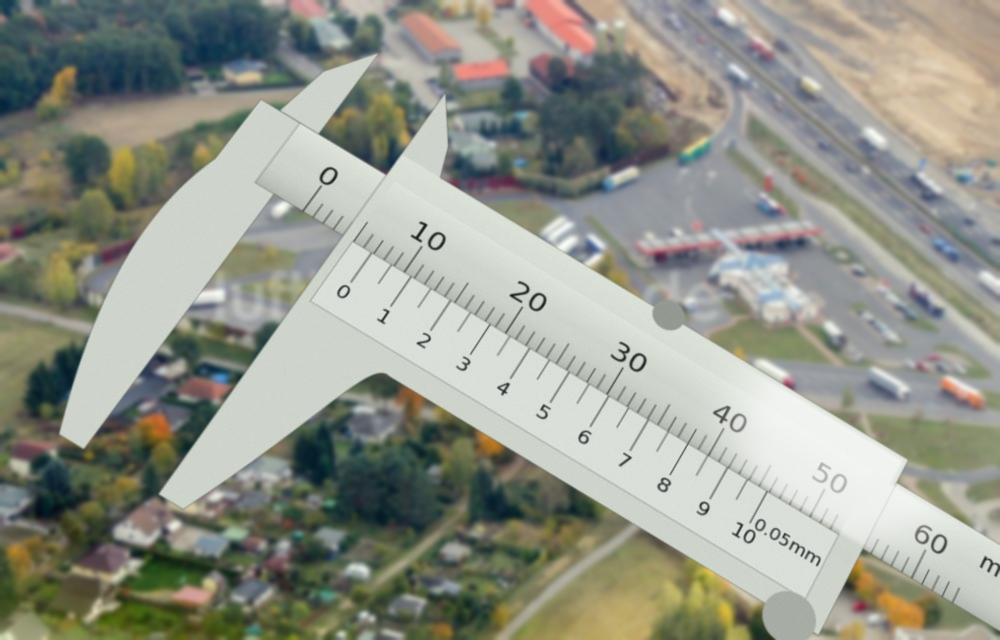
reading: value=6.8 unit=mm
